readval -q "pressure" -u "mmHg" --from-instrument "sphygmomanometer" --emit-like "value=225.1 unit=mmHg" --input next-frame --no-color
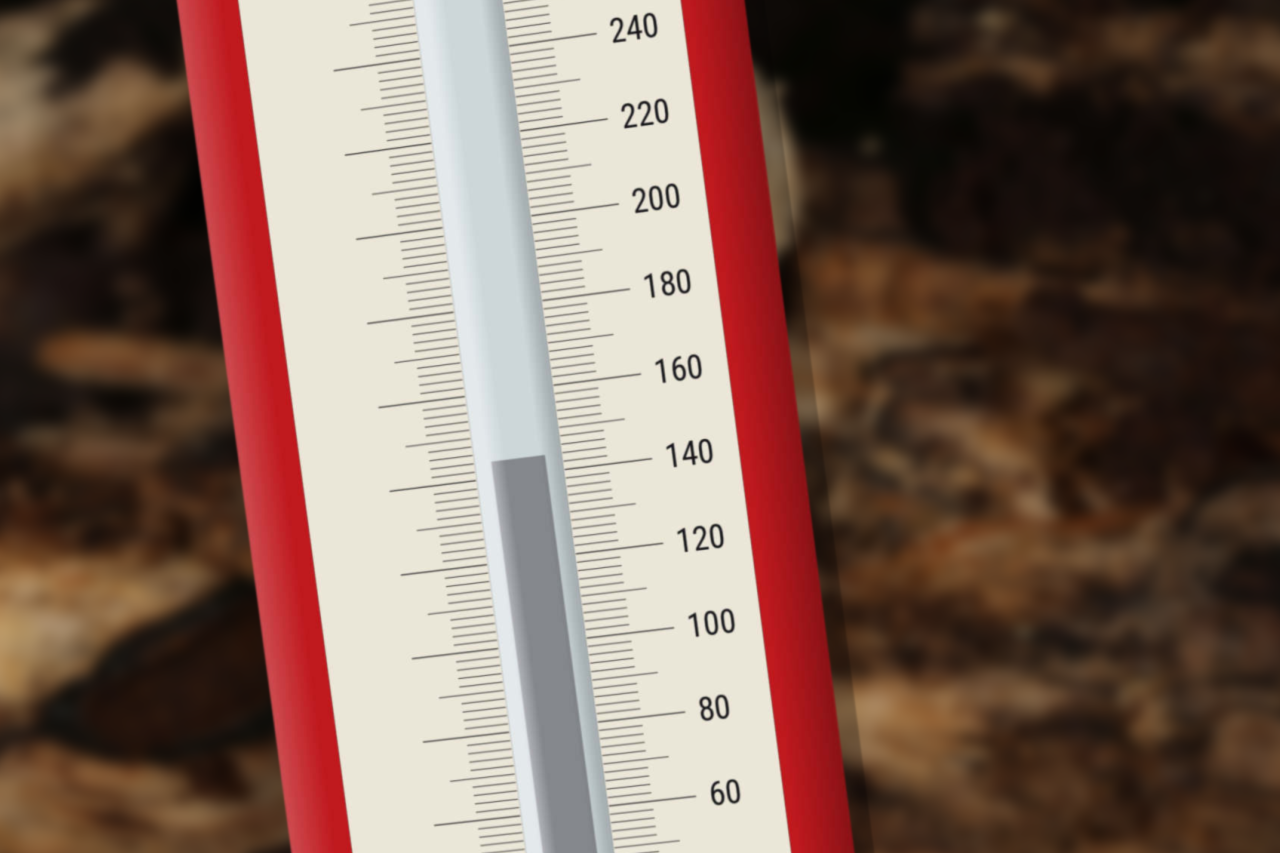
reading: value=144 unit=mmHg
